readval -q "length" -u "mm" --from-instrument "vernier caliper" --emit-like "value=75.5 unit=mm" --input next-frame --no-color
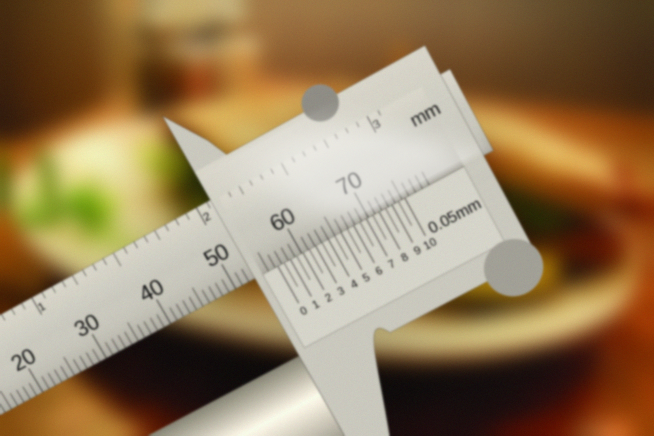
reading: value=56.4 unit=mm
